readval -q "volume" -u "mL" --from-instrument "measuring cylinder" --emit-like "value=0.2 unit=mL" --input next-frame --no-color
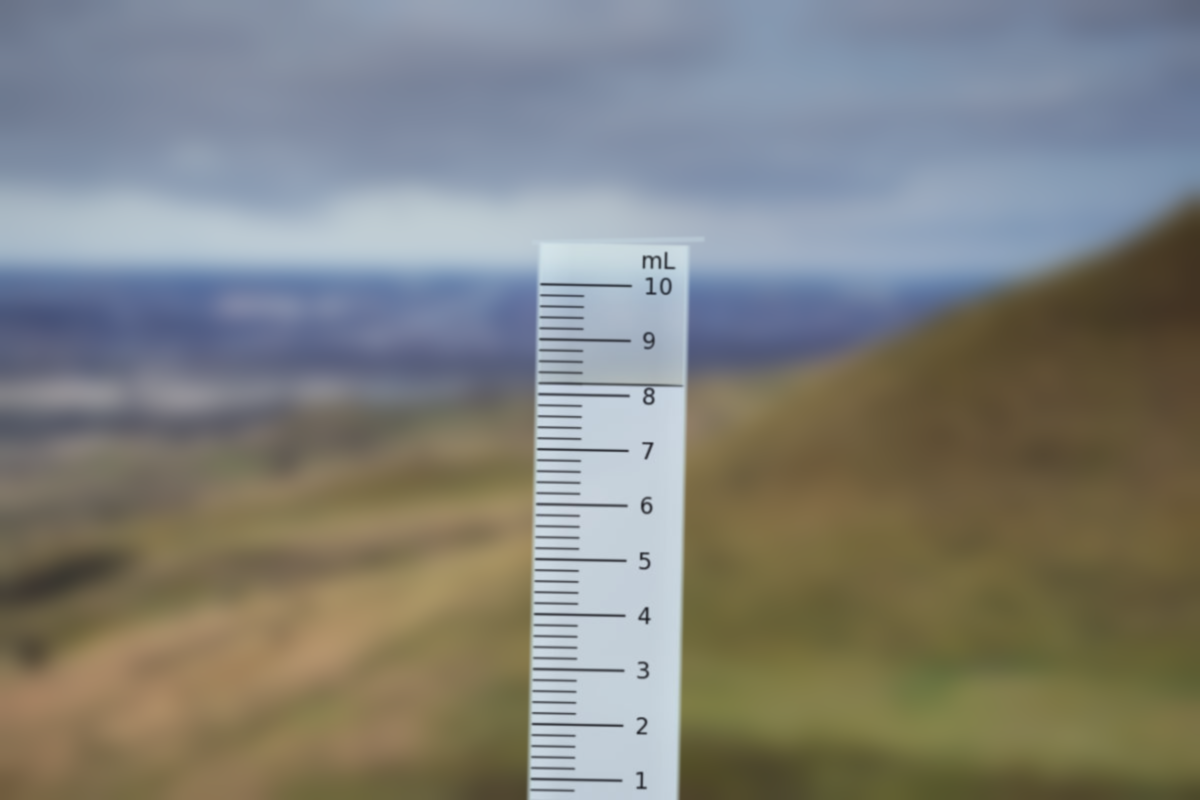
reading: value=8.2 unit=mL
